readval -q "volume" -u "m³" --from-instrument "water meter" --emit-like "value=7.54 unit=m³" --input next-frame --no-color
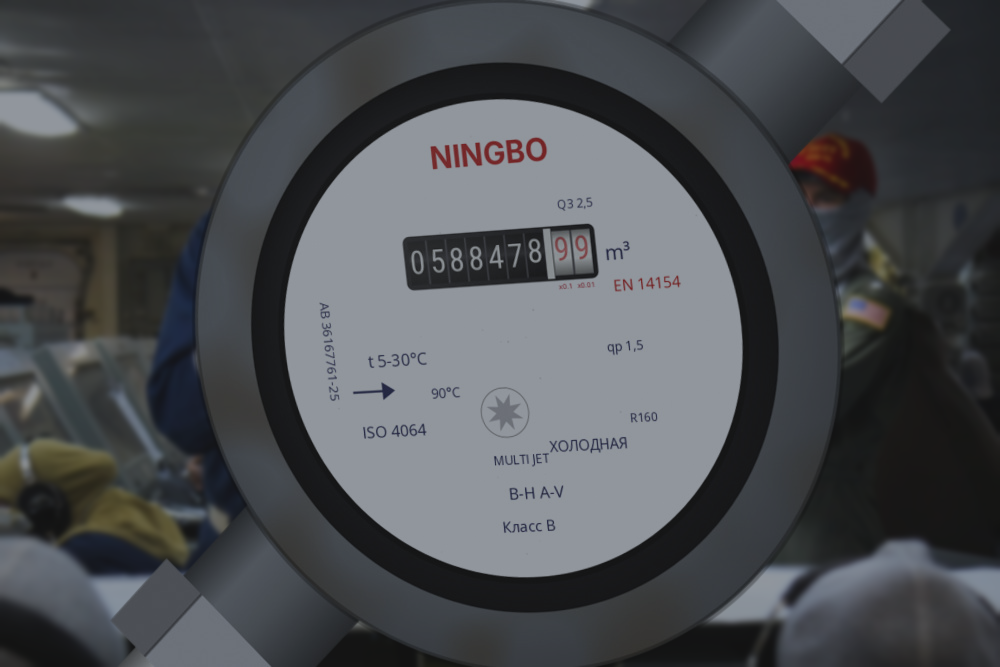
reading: value=588478.99 unit=m³
